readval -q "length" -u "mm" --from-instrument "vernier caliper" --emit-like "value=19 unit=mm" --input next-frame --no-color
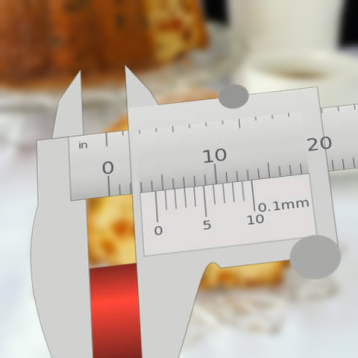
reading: value=4.3 unit=mm
